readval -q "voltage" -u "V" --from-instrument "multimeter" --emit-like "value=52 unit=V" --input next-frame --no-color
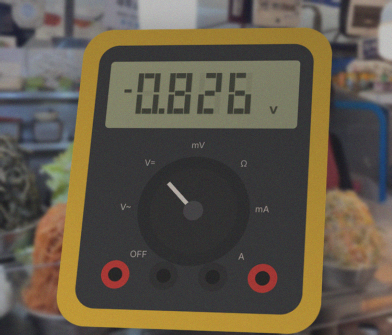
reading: value=-0.826 unit=V
